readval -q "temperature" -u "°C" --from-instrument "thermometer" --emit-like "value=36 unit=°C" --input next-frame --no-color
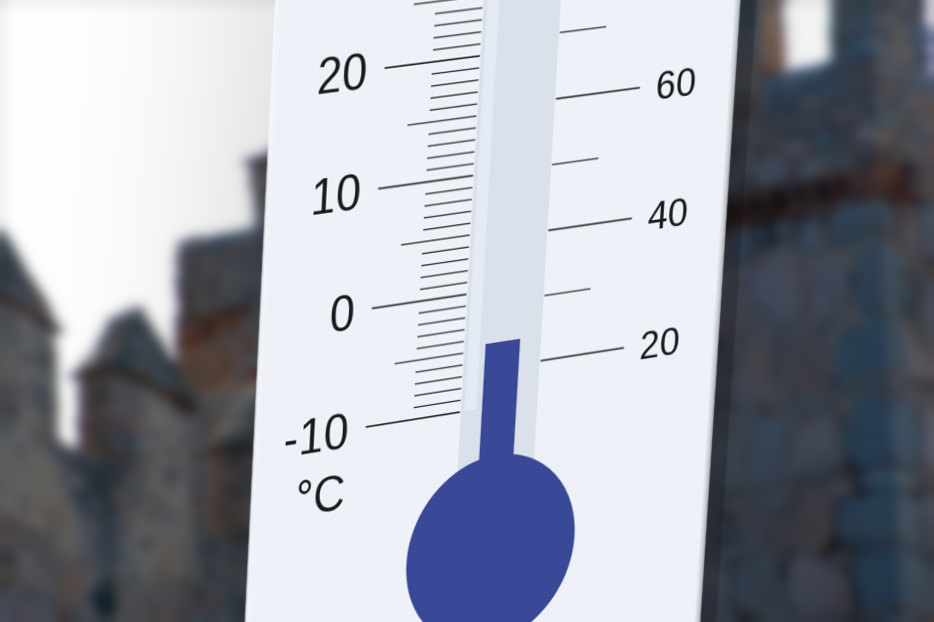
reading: value=-4.5 unit=°C
